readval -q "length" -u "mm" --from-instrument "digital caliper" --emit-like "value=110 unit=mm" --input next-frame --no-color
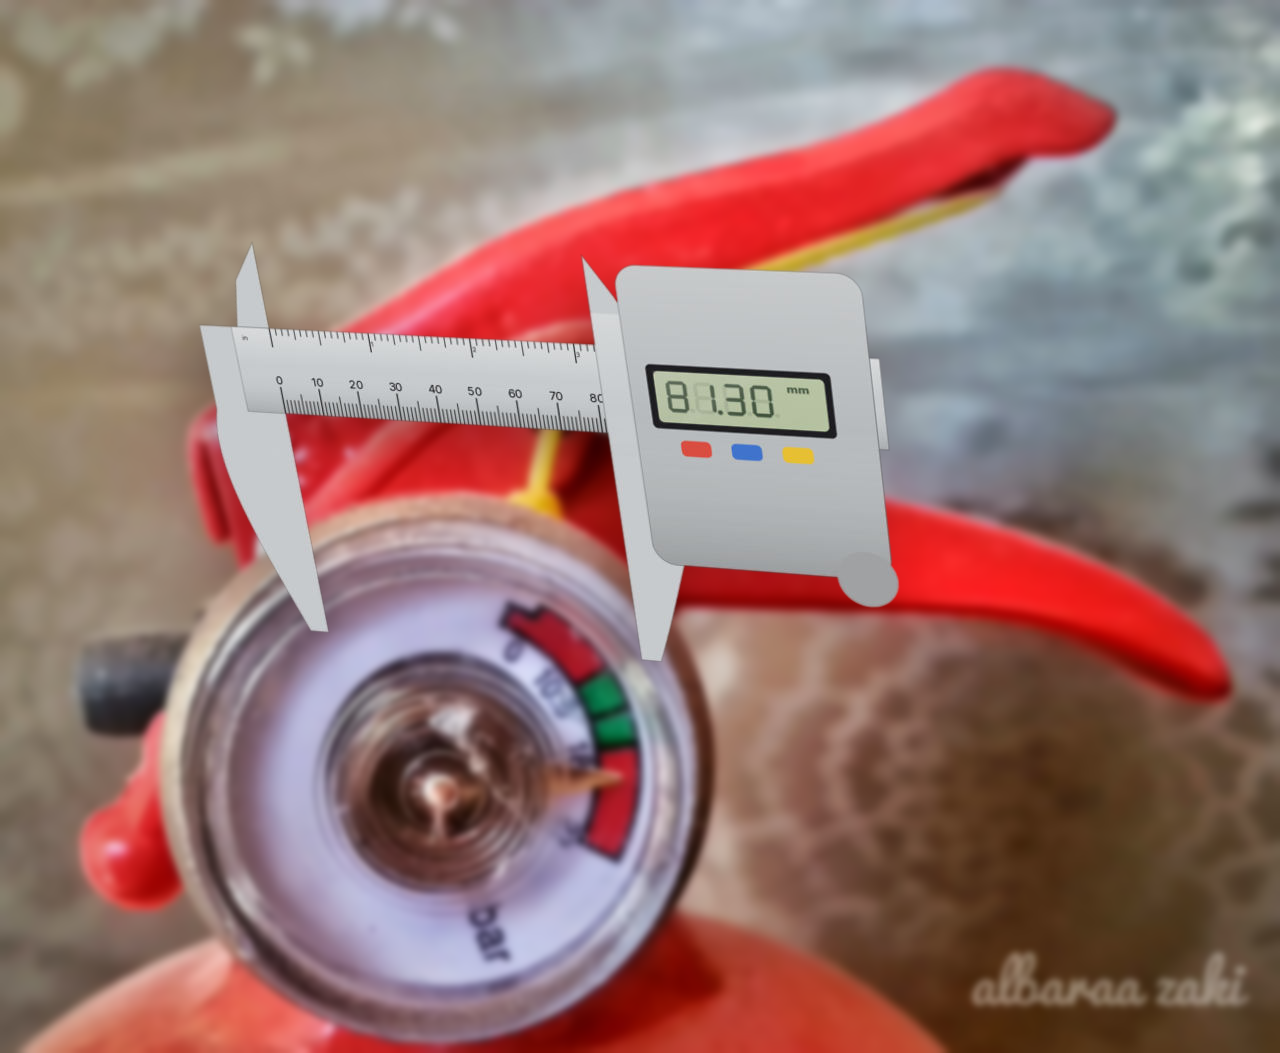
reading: value=81.30 unit=mm
